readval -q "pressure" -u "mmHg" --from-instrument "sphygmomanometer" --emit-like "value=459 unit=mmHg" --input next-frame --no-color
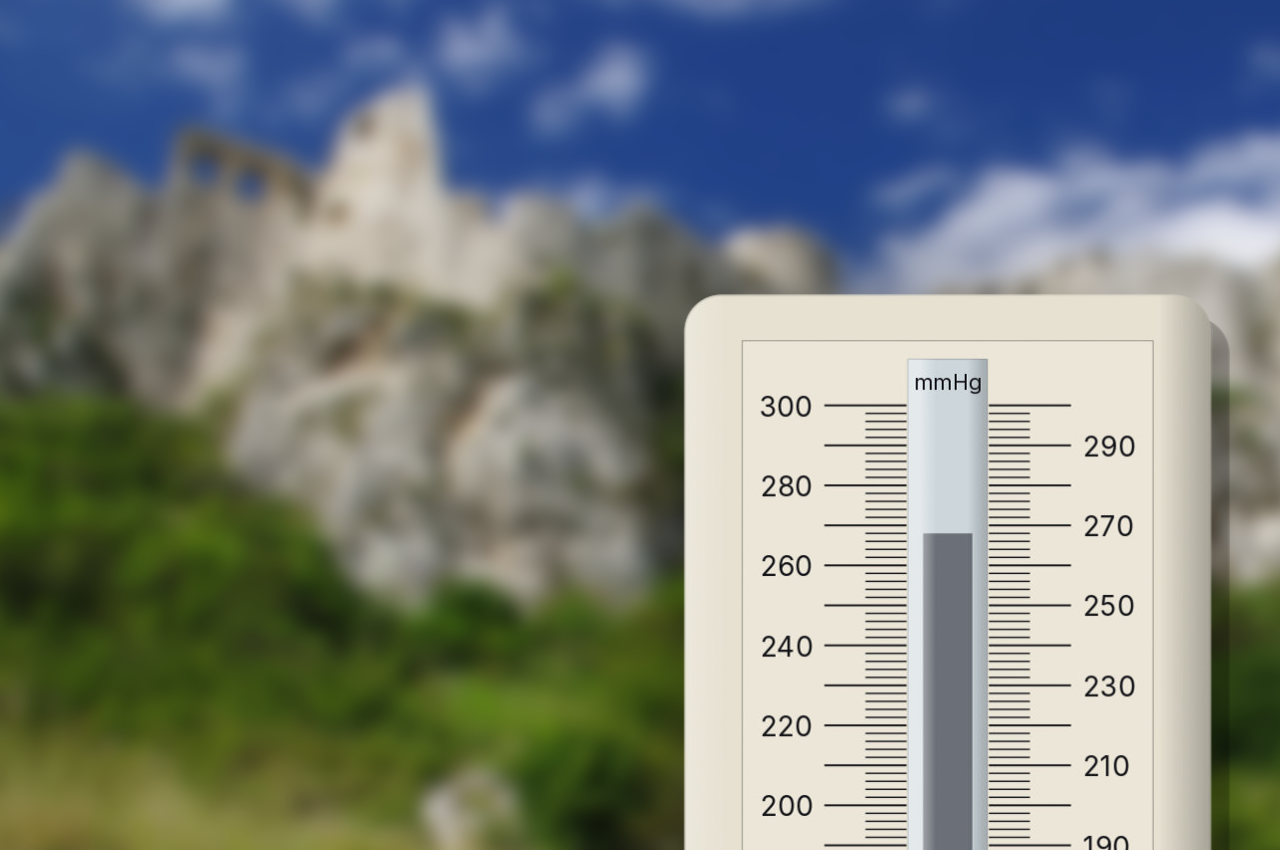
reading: value=268 unit=mmHg
